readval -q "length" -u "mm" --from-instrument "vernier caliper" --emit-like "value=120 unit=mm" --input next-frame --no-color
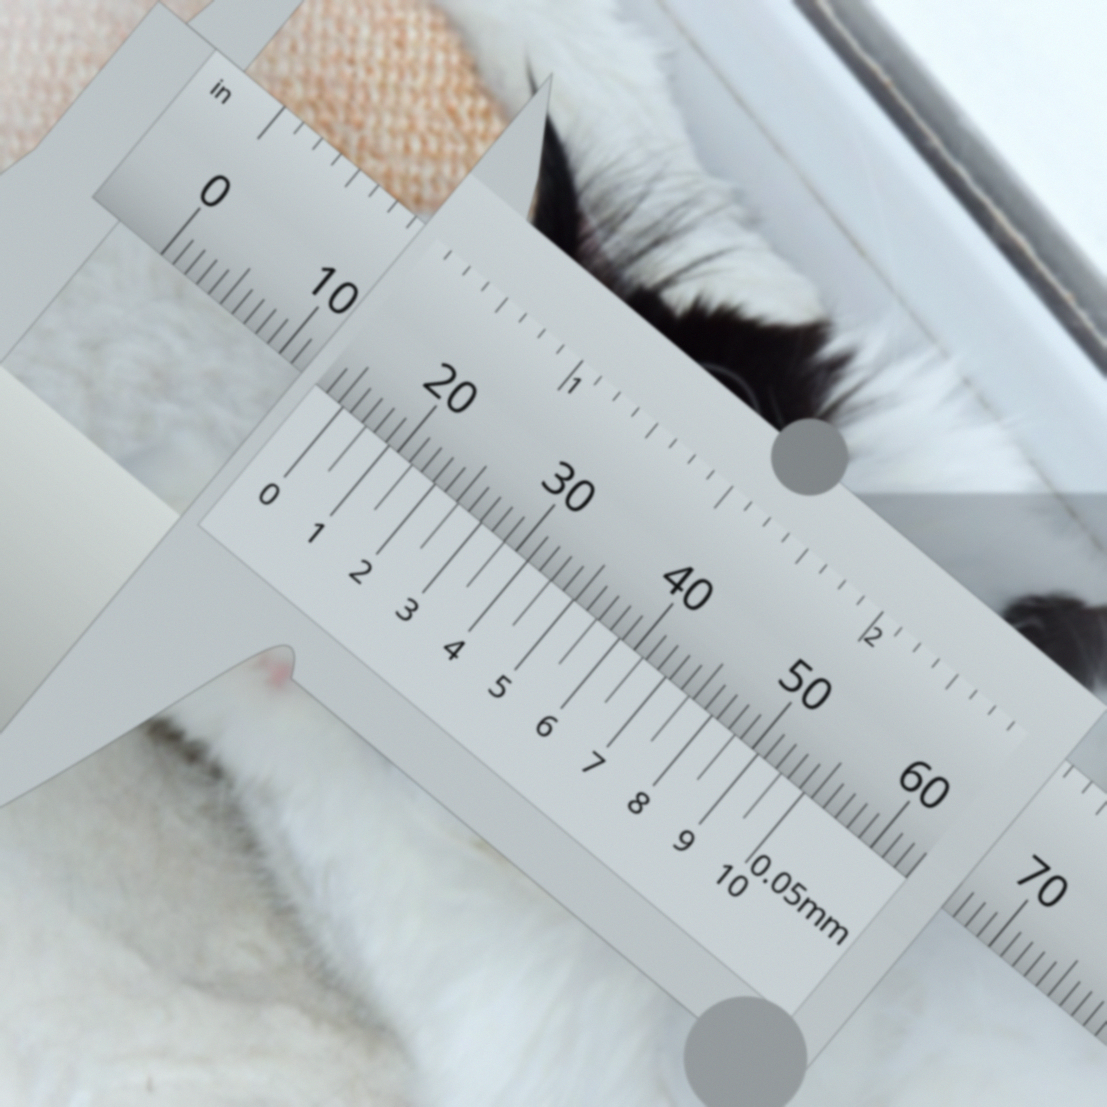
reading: value=15.4 unit=mm
